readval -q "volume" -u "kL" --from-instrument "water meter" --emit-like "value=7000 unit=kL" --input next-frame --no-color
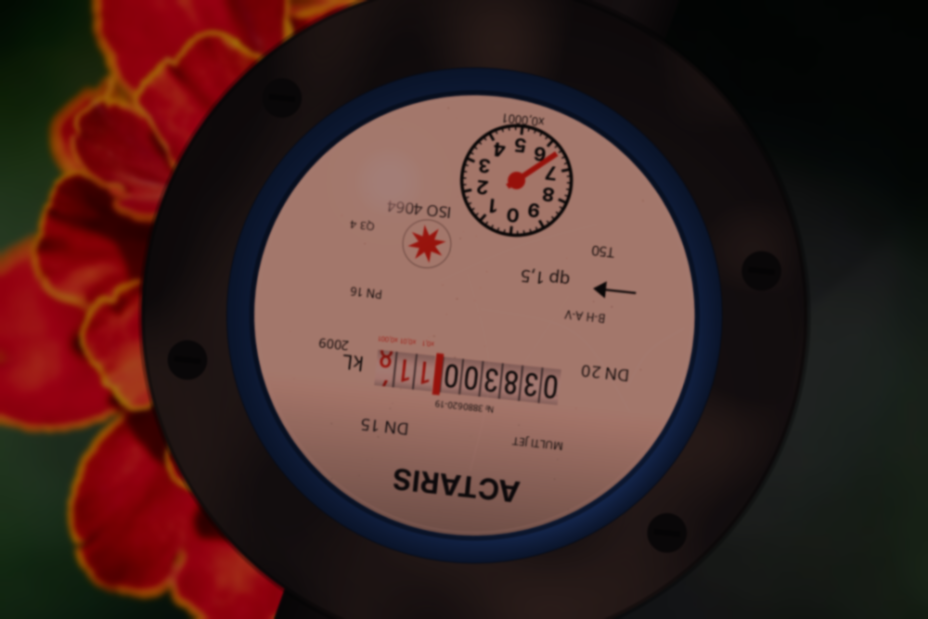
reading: value=38300.1176 unit=kL
